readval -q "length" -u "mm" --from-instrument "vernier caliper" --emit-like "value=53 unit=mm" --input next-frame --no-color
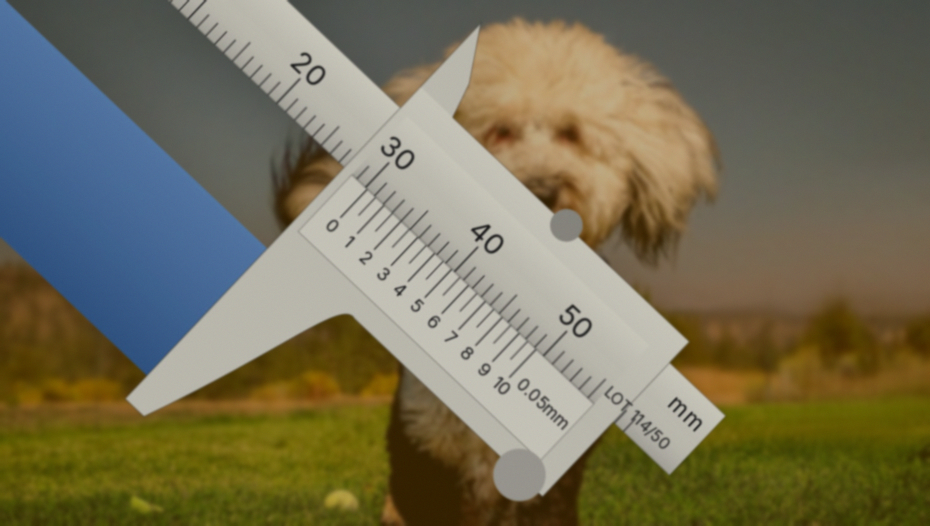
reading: value=30.2 unit=mm
